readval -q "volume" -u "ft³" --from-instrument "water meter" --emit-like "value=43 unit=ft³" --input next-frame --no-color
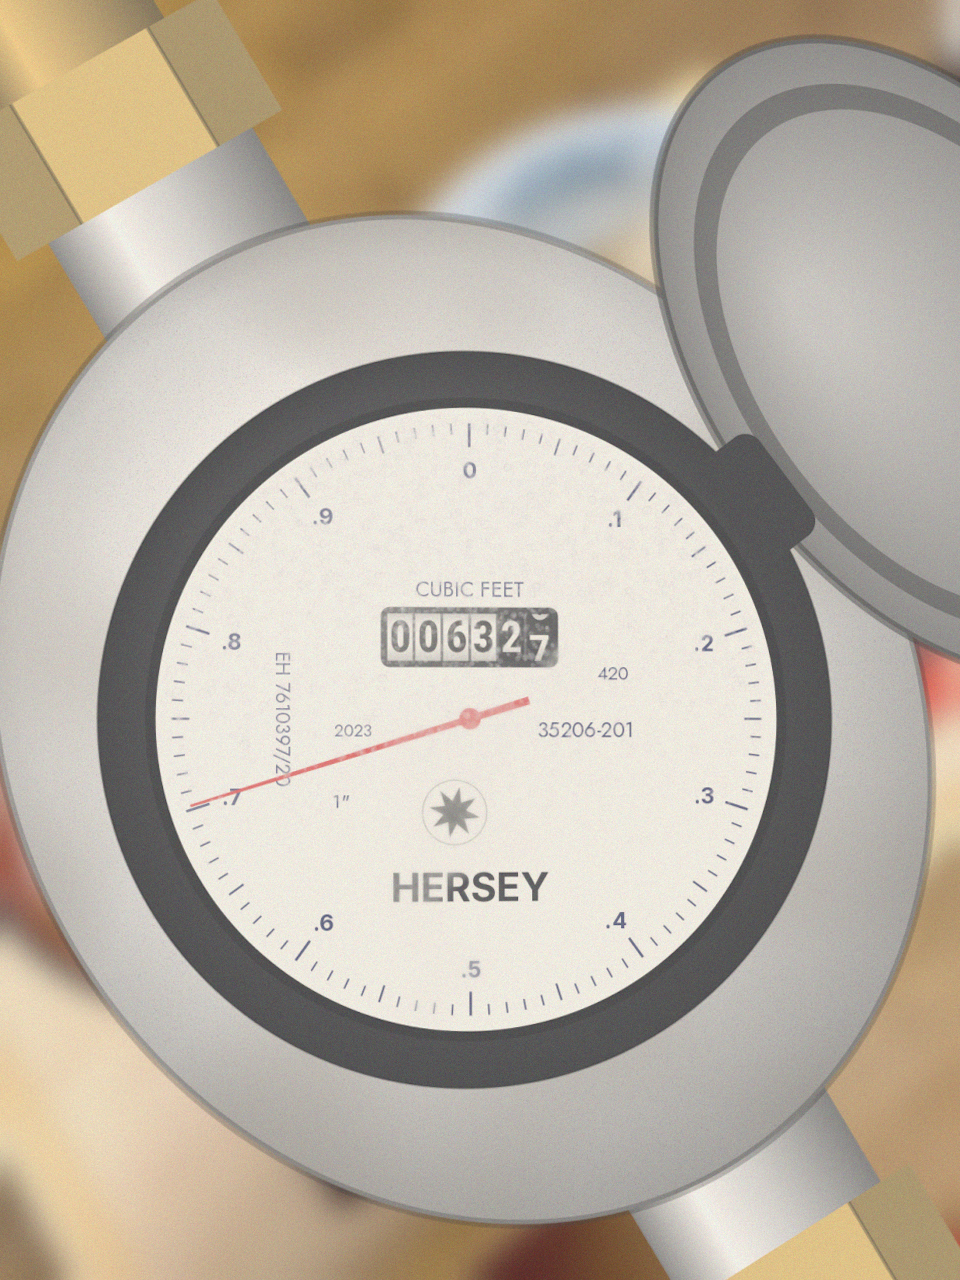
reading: value=6326.70 unit=ft³
